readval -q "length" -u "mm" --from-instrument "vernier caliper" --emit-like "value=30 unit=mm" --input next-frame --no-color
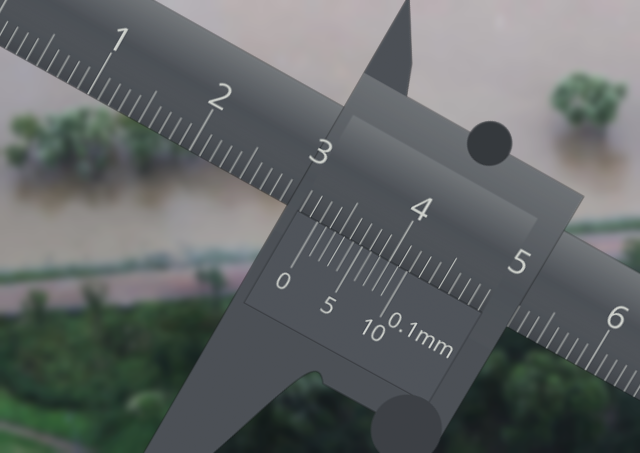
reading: value=32.8 unit=mm
